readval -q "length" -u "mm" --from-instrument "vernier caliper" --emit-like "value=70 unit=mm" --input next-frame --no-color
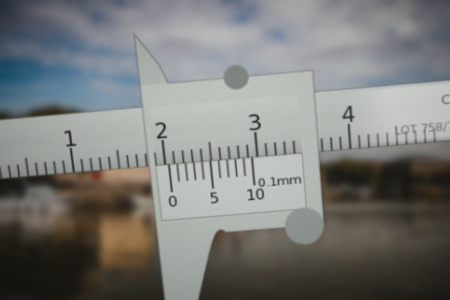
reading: value=20.4 unit=mm
